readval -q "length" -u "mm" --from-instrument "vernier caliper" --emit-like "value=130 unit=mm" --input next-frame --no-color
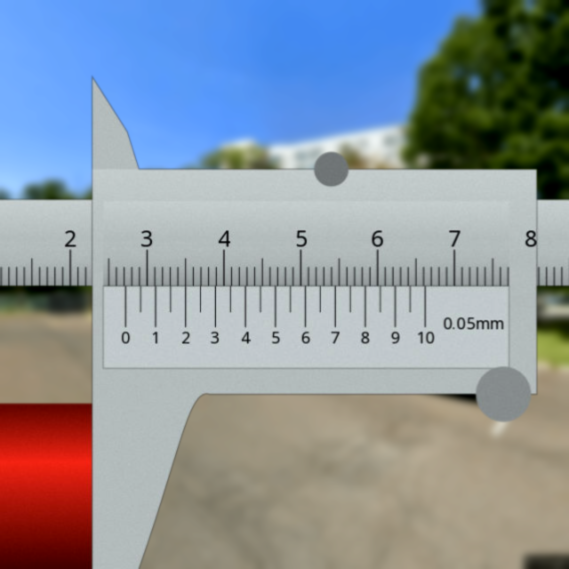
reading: value=27.2 unit=mm
